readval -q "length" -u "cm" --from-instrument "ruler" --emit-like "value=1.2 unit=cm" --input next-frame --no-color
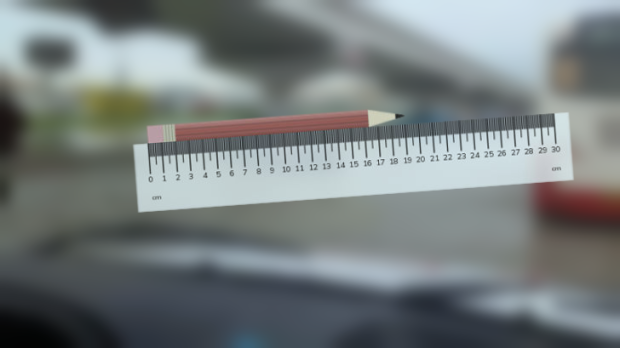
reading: value=19 unit=cm
